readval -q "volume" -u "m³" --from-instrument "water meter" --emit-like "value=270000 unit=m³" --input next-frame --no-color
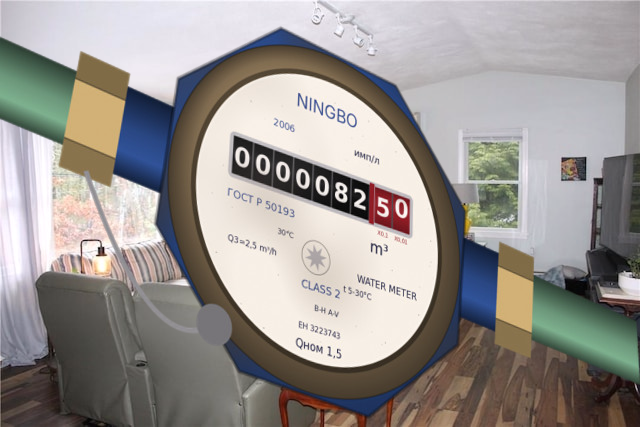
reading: value=82.50 unit=m³
